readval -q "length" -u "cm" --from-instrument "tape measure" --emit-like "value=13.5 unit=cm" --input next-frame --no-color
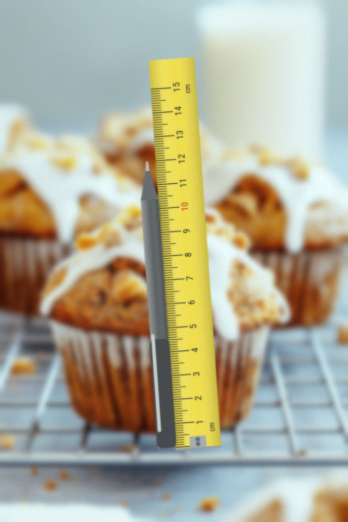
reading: value=12 unit=cm
